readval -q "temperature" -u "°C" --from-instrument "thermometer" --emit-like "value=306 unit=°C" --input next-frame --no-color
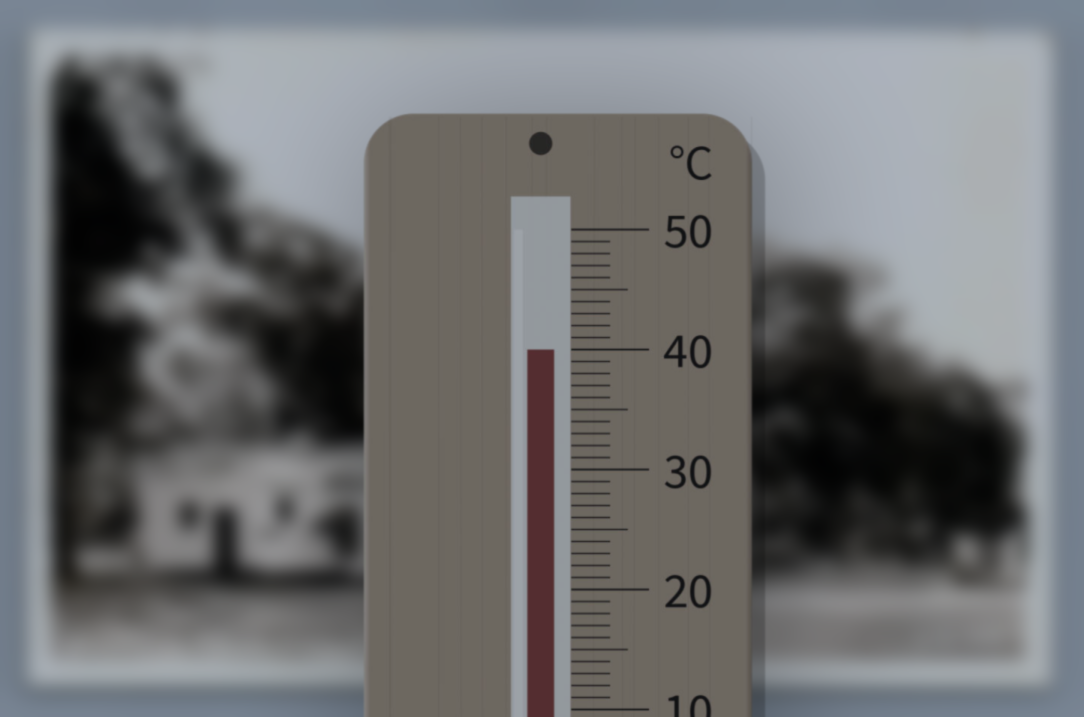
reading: value=40 unit=°C
